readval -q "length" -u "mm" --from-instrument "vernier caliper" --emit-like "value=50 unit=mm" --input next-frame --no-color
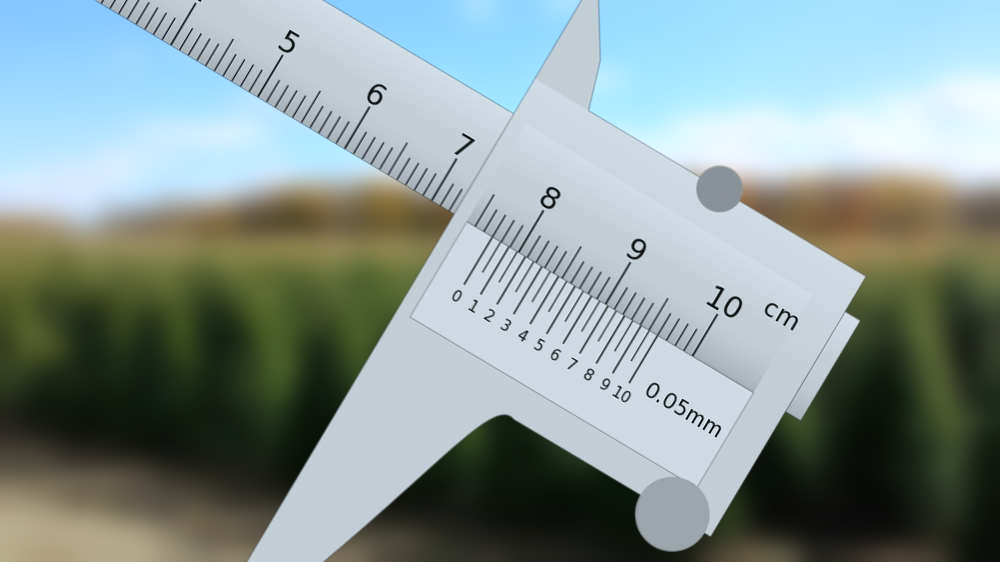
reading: value=77.0 unit=mm
